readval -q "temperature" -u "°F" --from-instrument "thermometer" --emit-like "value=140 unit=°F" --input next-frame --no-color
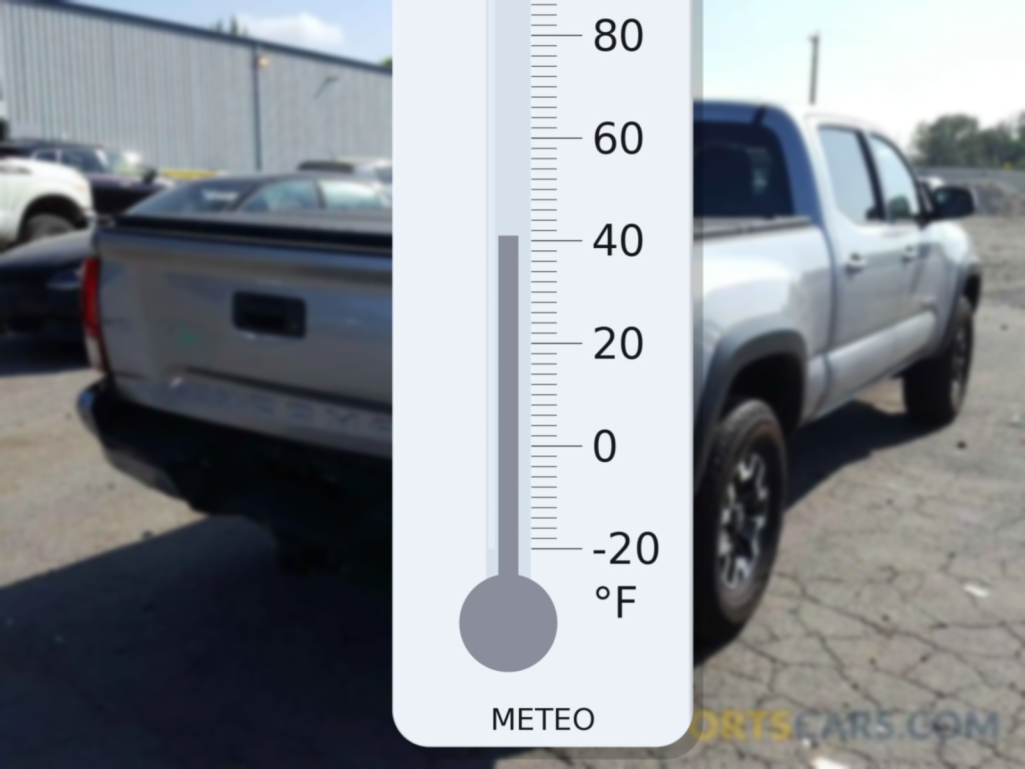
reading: value=41 unit=°F
